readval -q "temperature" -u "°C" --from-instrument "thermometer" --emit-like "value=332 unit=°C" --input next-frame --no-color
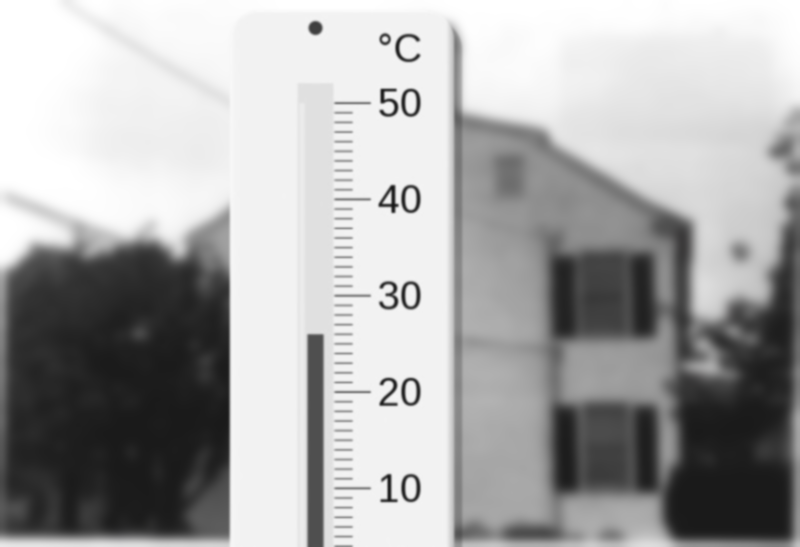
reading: value=26 unit=°C
